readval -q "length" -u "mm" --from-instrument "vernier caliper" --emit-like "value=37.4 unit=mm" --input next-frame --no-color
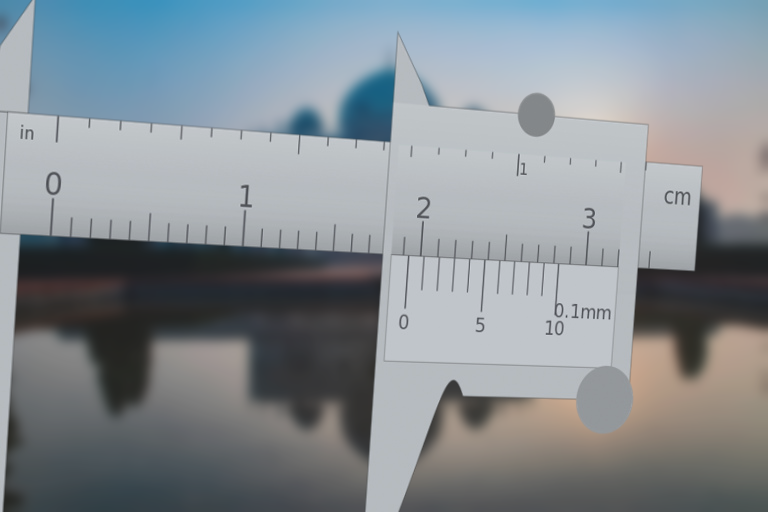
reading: value=19.3 unit=mm
